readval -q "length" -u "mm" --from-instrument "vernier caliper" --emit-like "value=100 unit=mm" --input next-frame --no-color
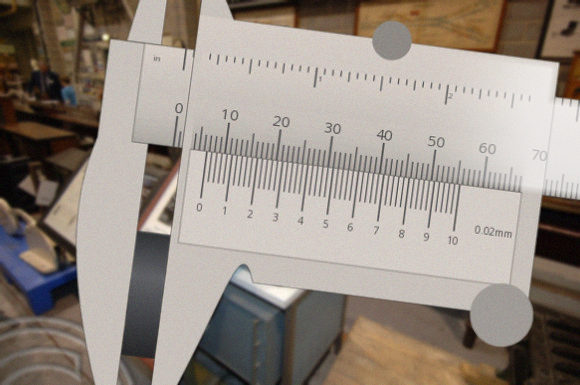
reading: value=6.5 unit=mm
